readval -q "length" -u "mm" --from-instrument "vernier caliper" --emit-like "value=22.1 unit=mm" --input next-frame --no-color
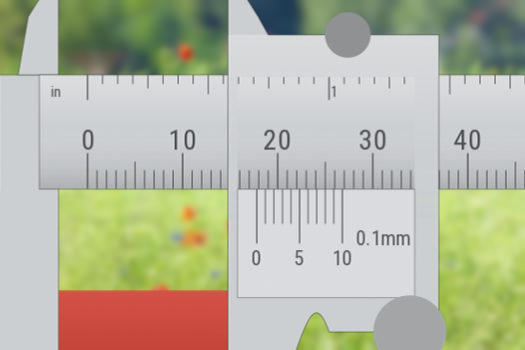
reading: value=17.8 unit=mm
